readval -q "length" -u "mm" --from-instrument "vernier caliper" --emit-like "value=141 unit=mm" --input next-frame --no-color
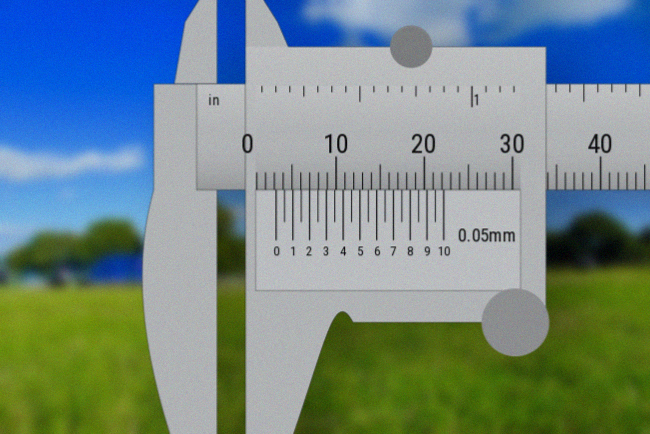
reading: value=3.2 unit=mm
